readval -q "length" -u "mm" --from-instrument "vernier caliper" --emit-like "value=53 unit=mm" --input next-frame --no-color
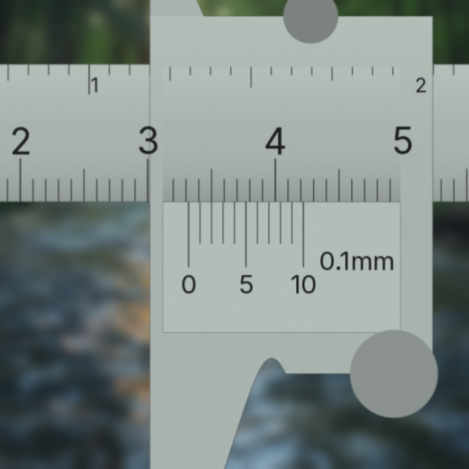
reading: value=33.2 unit=mm
